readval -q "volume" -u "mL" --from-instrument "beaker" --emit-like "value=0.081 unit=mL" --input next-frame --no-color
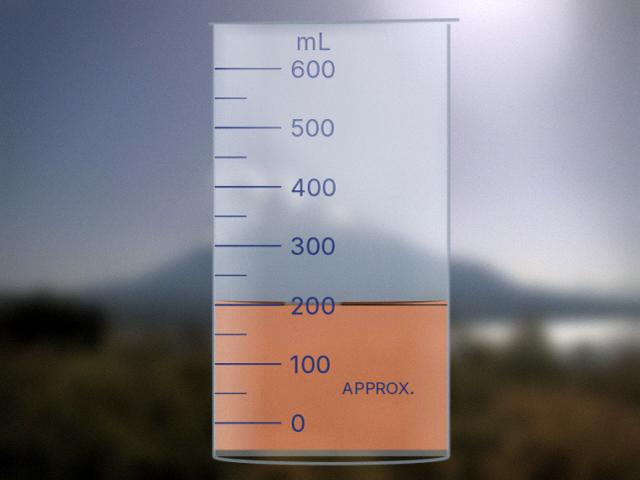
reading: value=200 unit=mL
